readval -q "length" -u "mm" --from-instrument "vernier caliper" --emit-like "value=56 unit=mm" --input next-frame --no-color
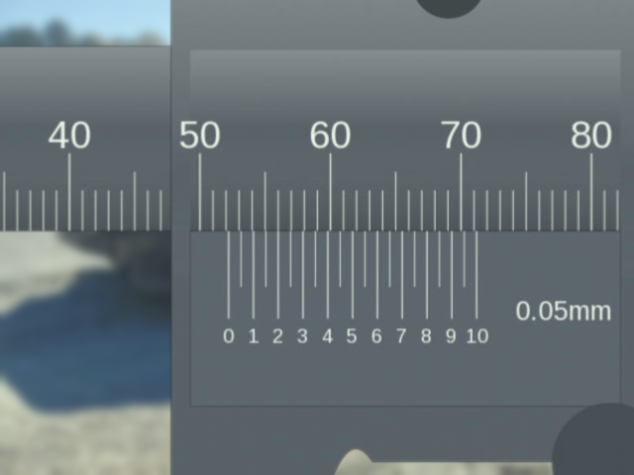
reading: value=52.2 unit=mm
